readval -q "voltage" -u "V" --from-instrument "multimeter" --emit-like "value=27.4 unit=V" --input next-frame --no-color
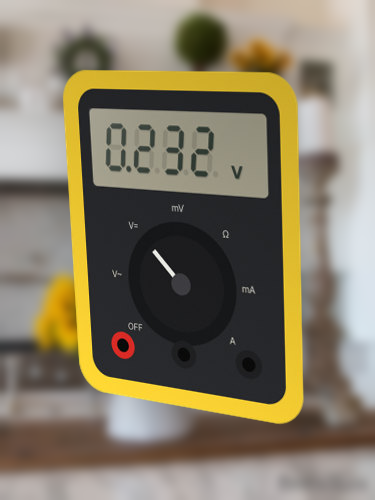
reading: value=0.232 unit=V
